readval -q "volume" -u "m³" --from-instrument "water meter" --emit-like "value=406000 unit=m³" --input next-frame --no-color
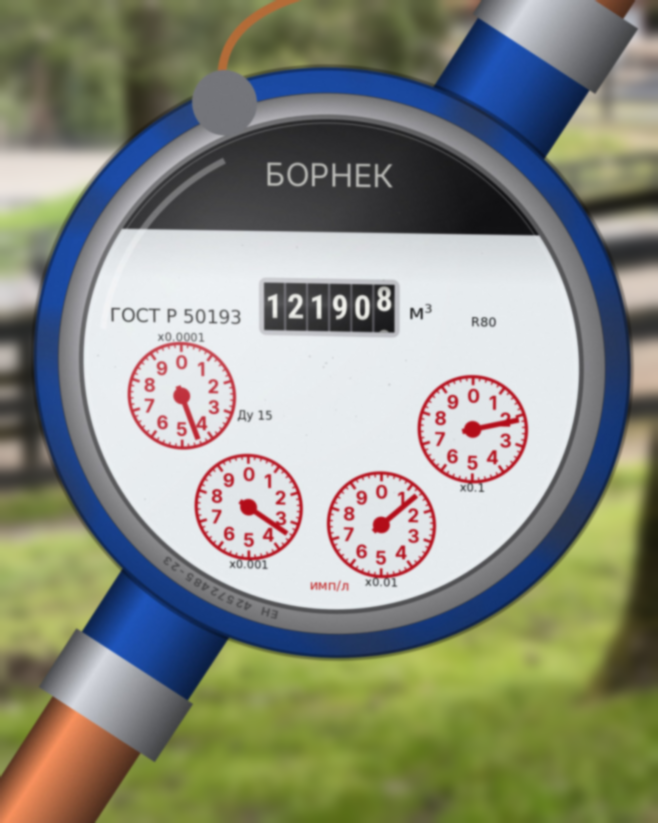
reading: value=121908.2134 unit=m³
